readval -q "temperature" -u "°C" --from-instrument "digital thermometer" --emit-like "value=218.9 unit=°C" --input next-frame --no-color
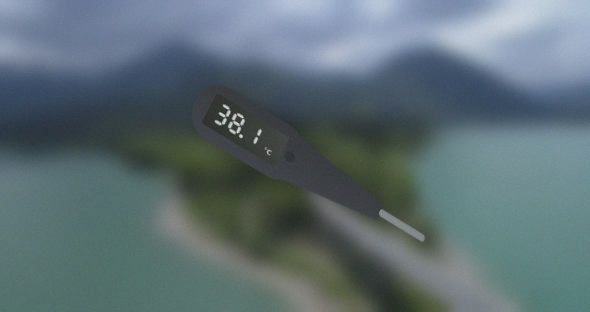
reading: value=38.1 unit=°C
